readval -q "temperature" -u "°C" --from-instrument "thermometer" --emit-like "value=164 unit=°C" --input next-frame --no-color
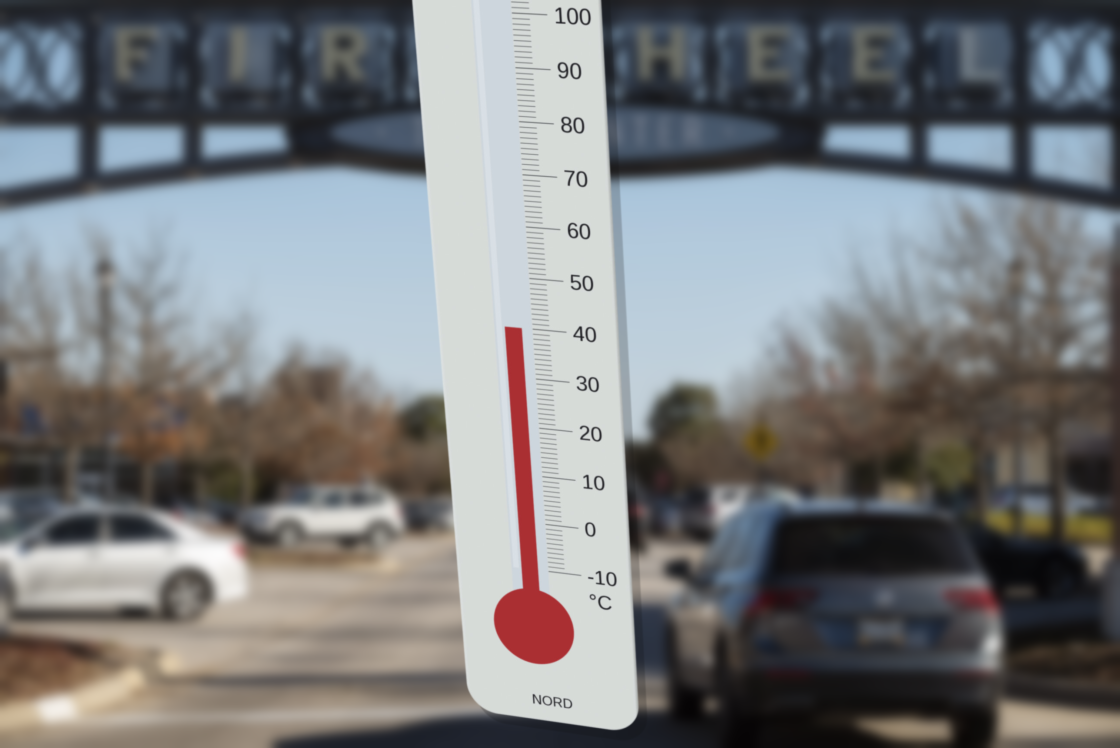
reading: value=40 unit=°C
